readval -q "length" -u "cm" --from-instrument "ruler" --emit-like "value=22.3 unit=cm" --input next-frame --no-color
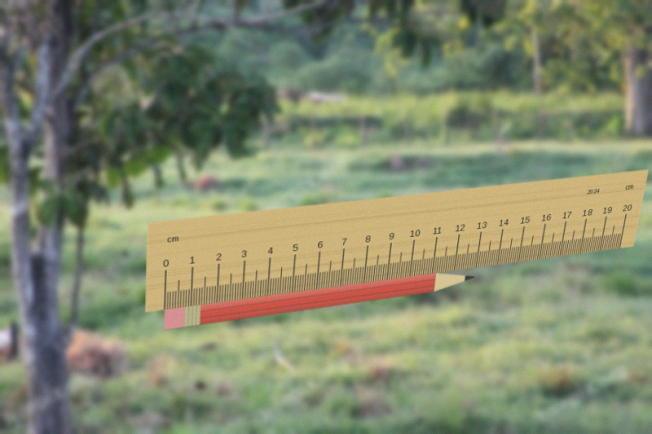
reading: value=13 unit=cm
